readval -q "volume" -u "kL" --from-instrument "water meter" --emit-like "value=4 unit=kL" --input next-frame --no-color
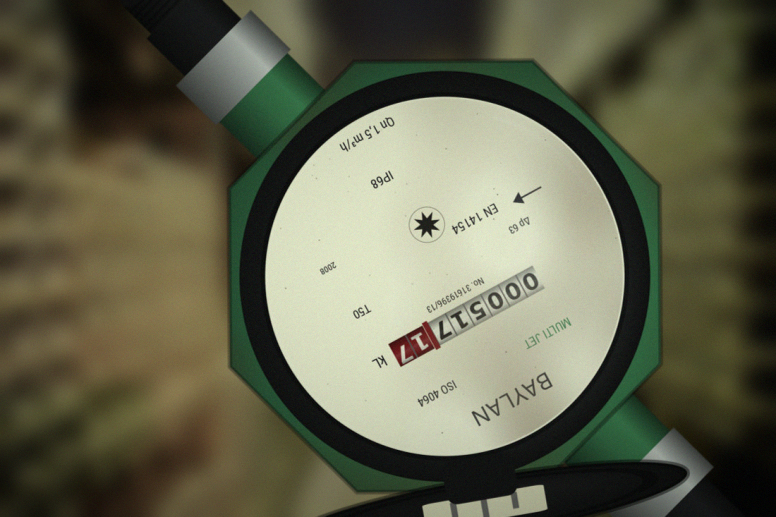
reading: value=517.17 unit=kL
